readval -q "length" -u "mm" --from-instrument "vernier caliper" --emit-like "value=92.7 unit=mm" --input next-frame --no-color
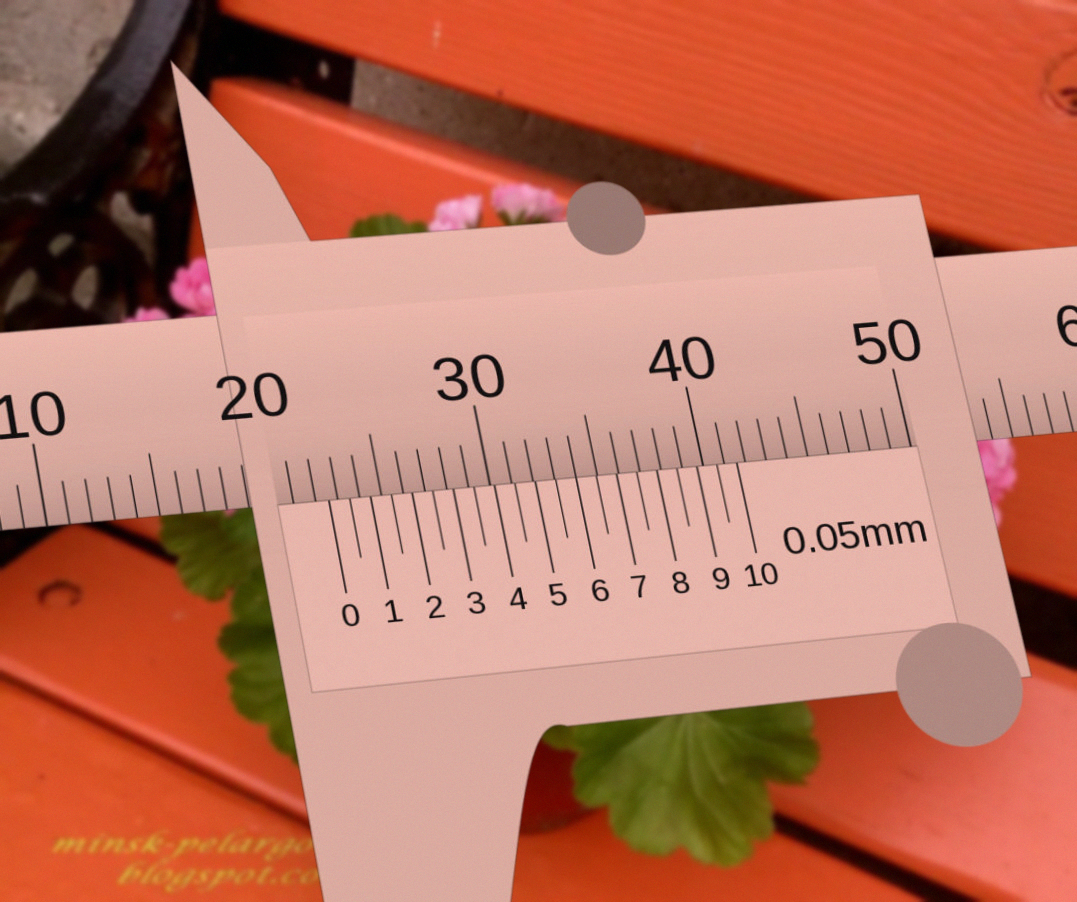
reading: value=22.6 unit=mm
